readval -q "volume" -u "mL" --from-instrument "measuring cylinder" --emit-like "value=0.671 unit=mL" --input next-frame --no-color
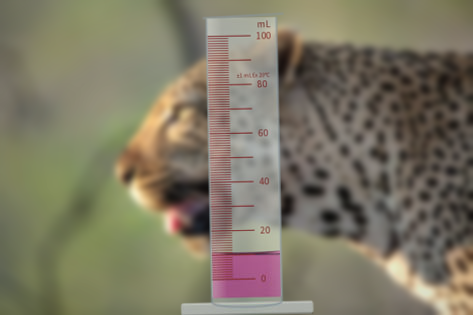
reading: value=10 unit=mL
